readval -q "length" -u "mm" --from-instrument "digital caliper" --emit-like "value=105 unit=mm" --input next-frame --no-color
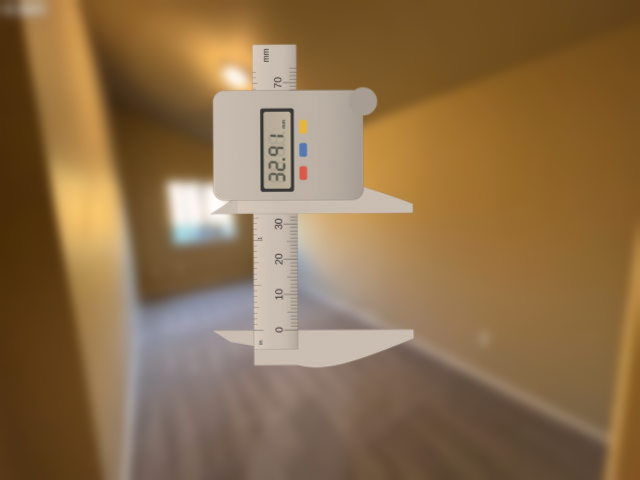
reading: value=32.91 unit=mm
